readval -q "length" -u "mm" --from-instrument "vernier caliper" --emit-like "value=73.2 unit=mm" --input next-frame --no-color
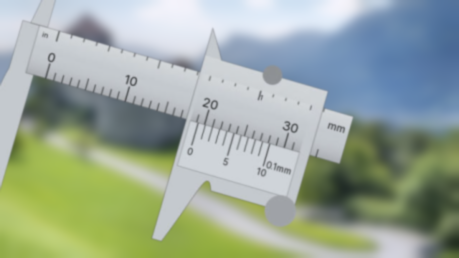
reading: value=19.2 unit=mm
